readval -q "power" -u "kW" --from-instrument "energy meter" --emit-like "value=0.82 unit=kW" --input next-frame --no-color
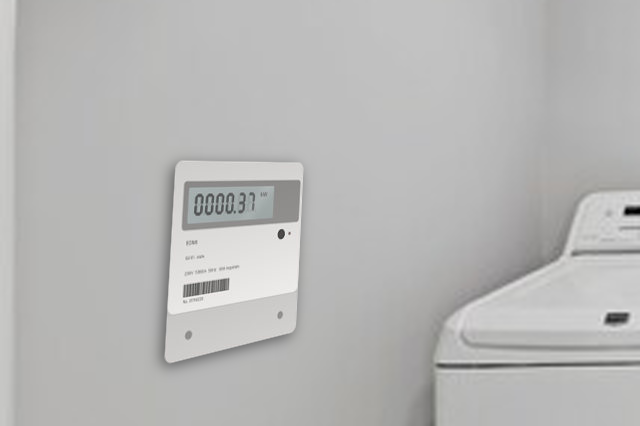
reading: value=0.37 unit=kW
